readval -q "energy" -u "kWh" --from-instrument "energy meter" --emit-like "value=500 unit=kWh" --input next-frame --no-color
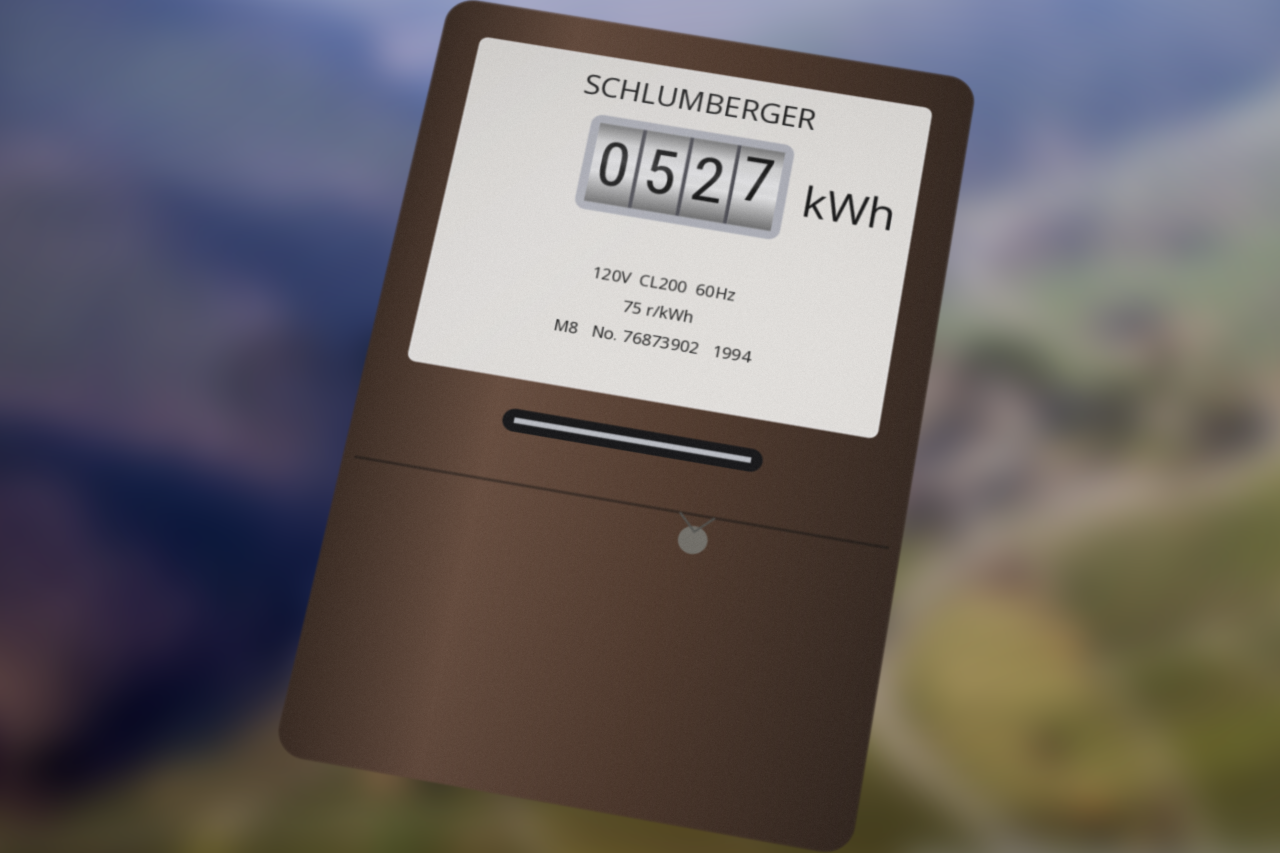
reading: value=527 unit=kWh
